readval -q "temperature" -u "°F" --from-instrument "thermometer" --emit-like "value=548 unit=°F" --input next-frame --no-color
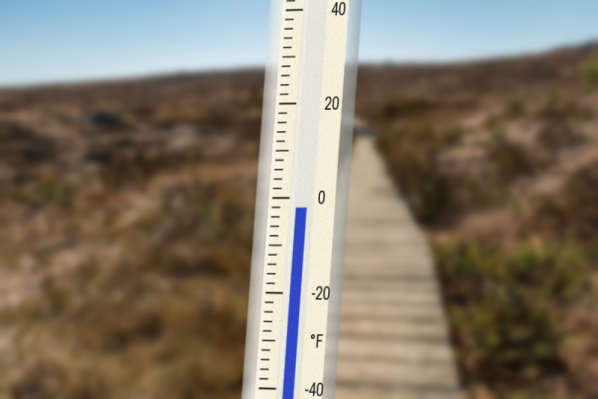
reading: value=-2 unit=°F
